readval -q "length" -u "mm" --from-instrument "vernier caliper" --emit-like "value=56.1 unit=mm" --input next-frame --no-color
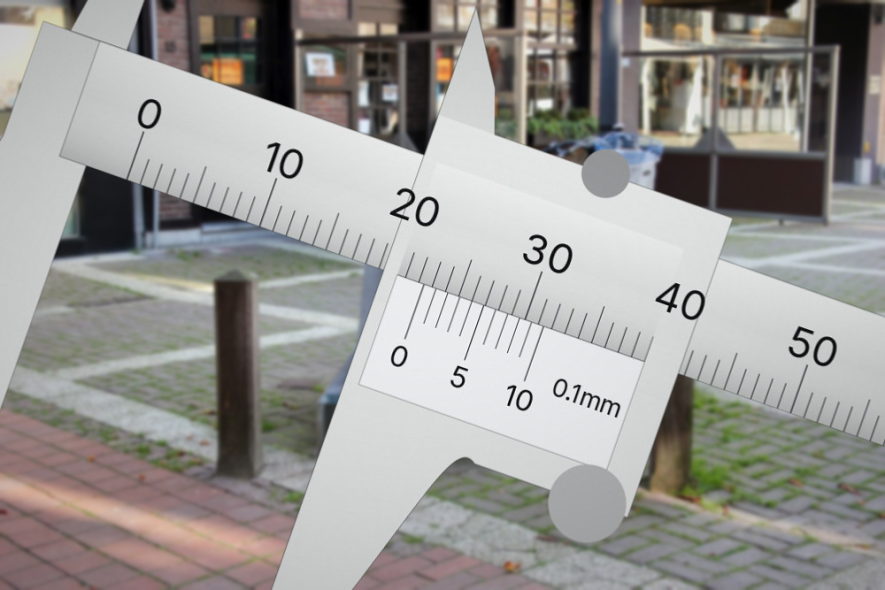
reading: value=22.4 unit=mm
